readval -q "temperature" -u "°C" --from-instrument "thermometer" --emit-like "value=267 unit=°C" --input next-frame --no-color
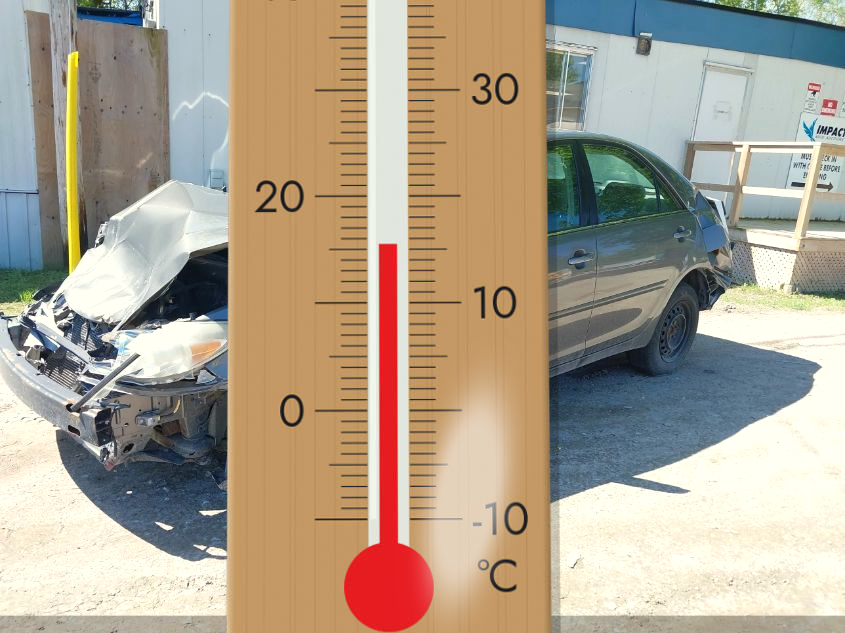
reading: value=15.5 unit=°C
